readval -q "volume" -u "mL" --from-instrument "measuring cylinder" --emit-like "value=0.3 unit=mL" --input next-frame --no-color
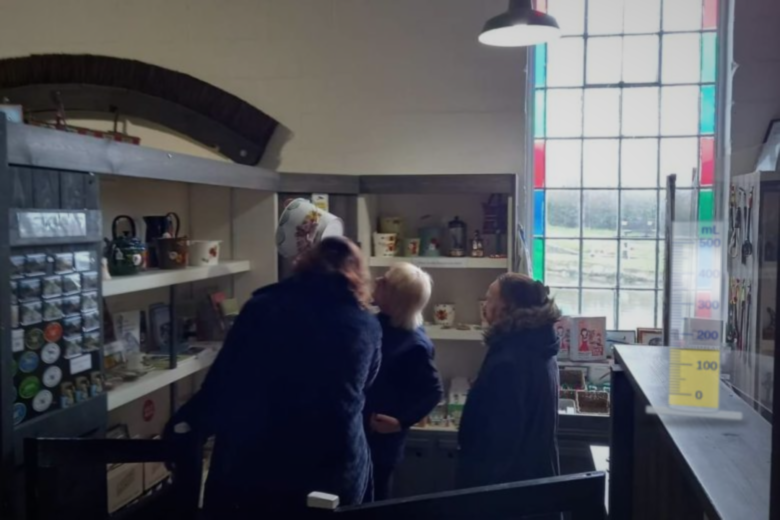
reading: value=150 unit=mL
